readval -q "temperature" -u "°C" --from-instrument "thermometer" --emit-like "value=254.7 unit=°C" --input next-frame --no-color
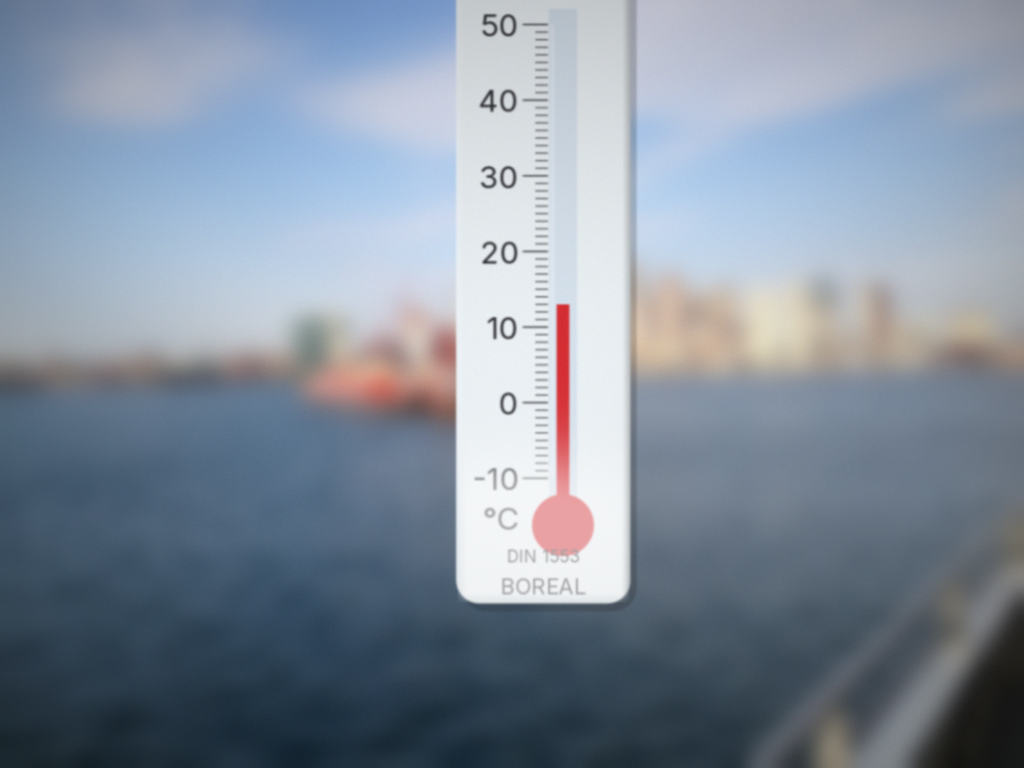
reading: value=13 unit=°C
